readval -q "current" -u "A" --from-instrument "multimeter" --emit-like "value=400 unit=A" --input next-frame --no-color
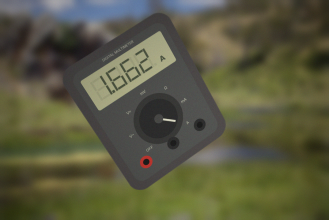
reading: value=1.662 unit=A
